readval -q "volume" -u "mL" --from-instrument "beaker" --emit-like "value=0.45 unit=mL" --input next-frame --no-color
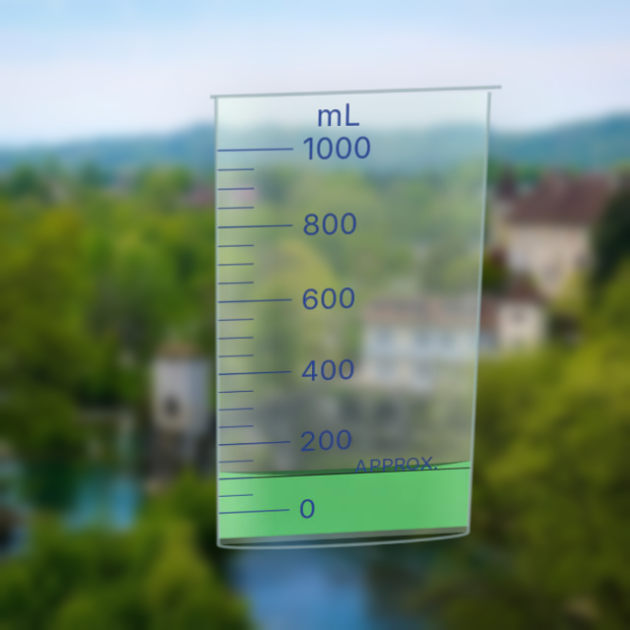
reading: value=100 unit=mL
